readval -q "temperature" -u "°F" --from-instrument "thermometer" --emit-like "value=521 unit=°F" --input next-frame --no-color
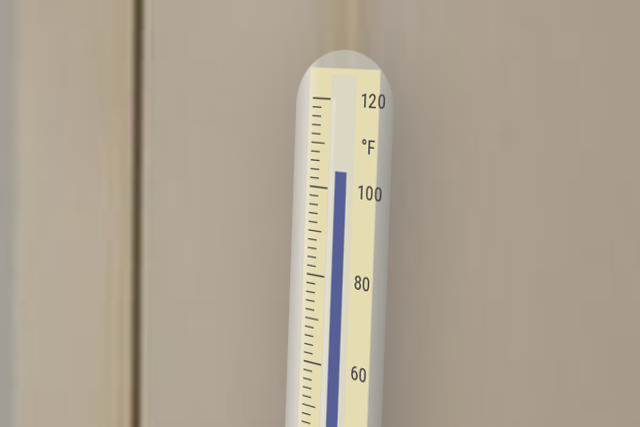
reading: value=104 unit=°F
